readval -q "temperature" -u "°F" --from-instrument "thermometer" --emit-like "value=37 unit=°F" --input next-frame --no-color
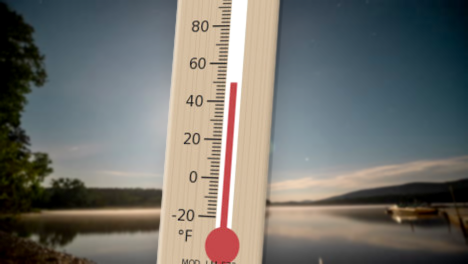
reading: value=50 unit=°F
